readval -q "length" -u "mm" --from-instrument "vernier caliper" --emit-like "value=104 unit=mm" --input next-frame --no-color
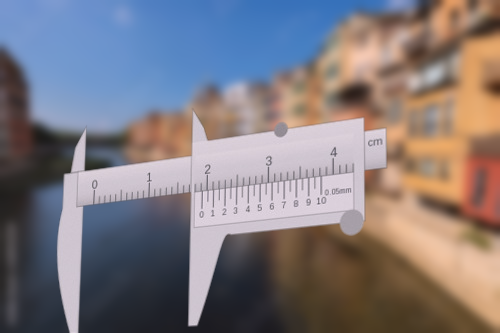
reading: value=19.2 unit=mm
